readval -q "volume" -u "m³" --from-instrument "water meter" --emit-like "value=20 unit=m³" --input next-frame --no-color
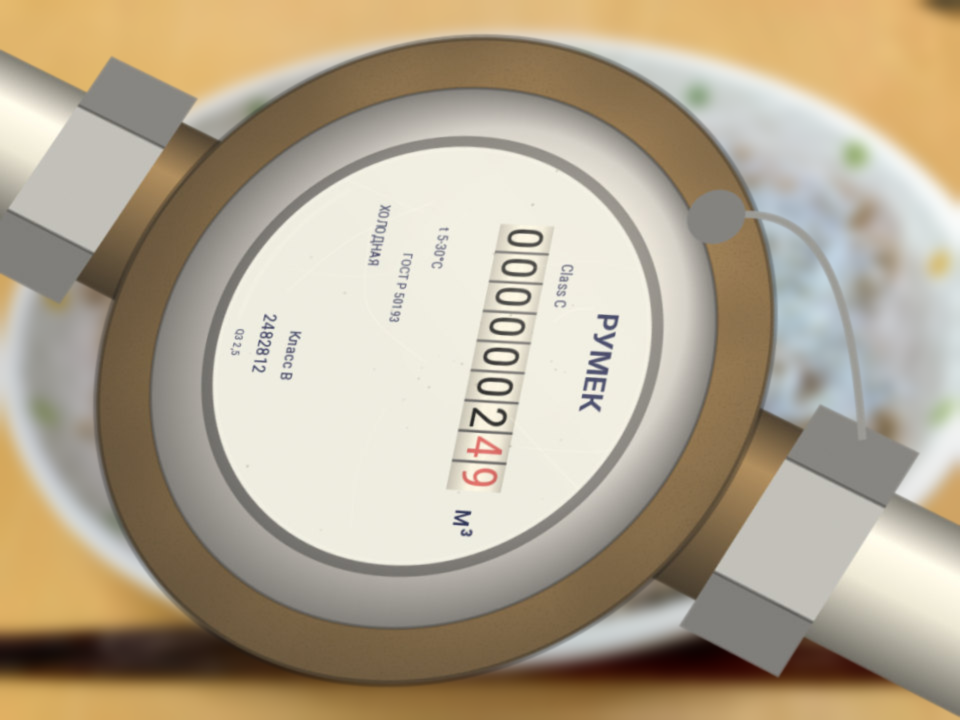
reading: value=2.49 unit=m³
